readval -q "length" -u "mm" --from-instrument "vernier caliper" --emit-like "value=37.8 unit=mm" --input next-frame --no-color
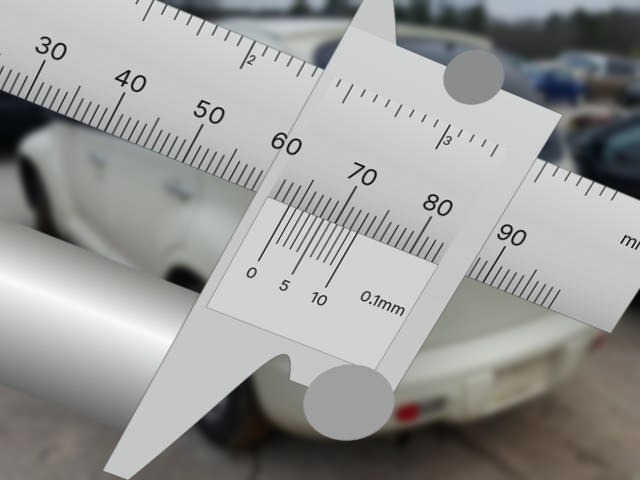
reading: value=64.0 unit=mm
